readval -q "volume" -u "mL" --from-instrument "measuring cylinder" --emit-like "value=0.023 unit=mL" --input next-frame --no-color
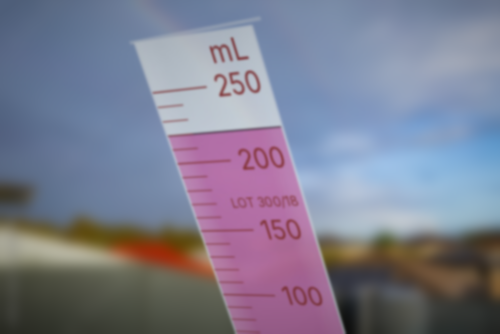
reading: value=220 unit=mL
